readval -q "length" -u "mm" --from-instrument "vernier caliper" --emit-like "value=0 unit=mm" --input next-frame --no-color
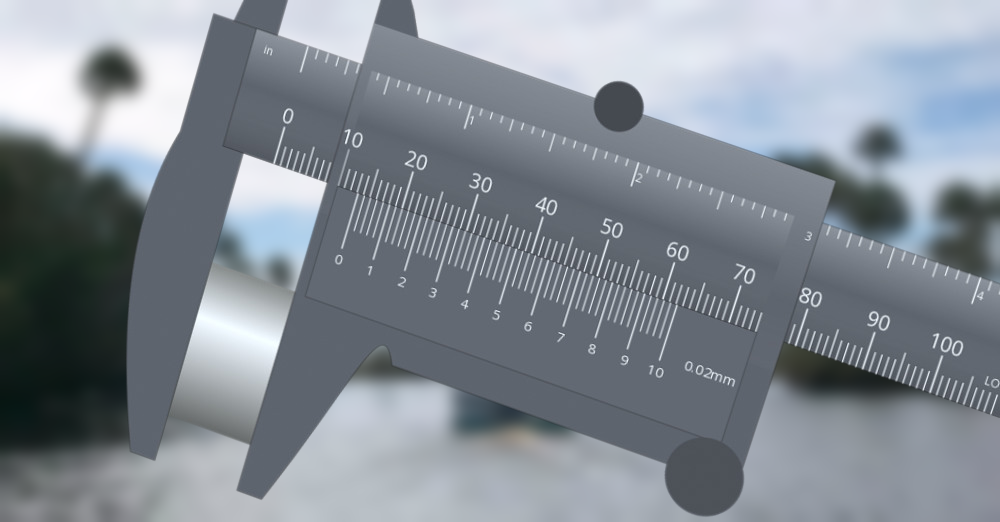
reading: value=13.2 unit=mm
